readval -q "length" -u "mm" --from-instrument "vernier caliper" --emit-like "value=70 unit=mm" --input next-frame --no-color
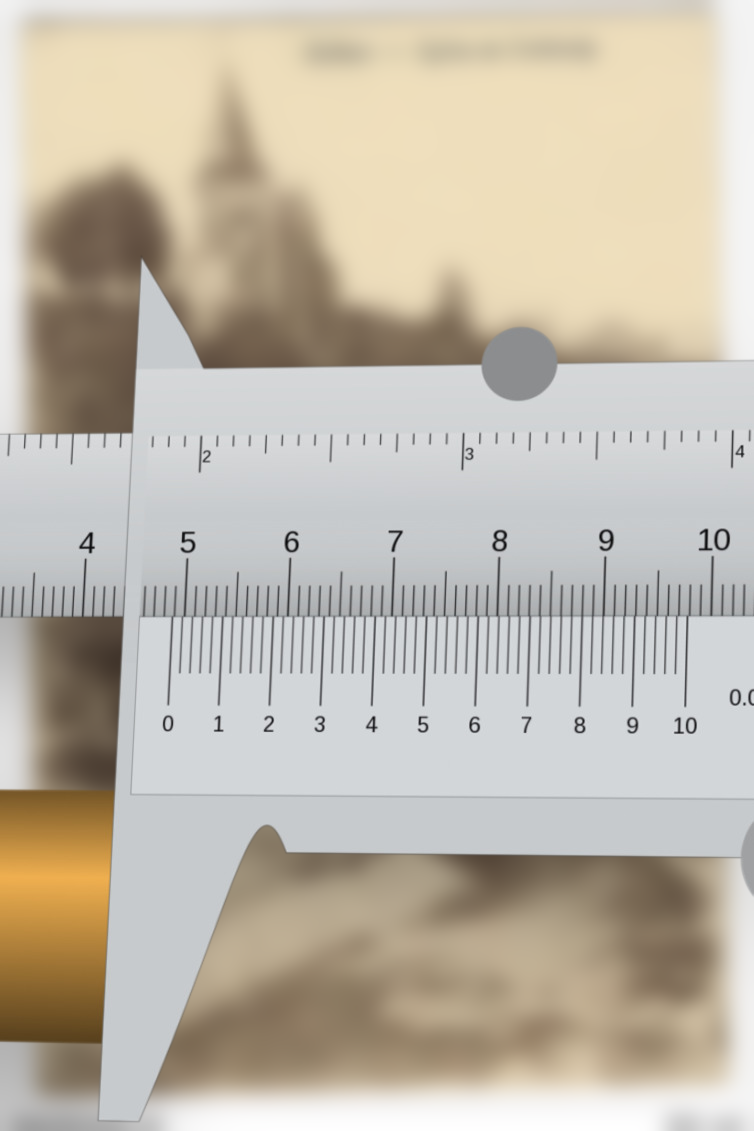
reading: value=48.8 unit=mm
